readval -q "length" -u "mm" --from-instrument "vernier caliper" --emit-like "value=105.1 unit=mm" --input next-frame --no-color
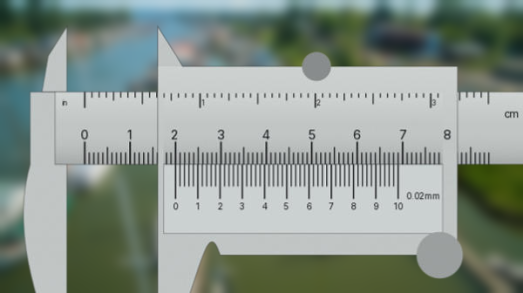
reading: value=20.0 unit=mm
